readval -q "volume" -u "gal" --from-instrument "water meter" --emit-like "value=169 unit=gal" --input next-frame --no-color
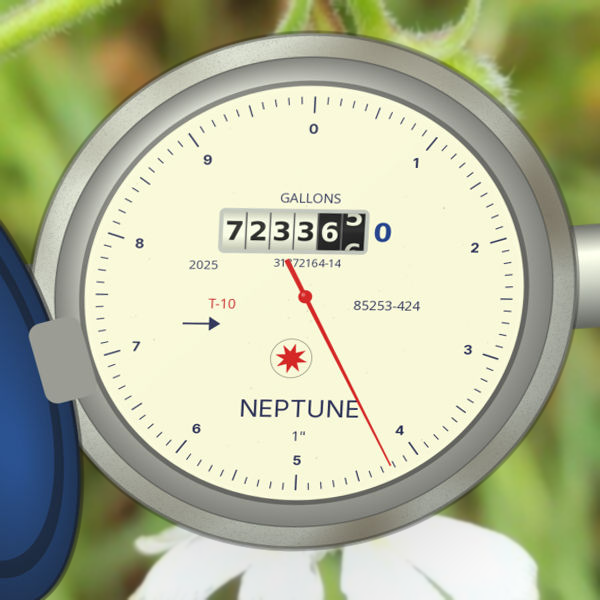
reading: value=7233654.2 unit=gal
